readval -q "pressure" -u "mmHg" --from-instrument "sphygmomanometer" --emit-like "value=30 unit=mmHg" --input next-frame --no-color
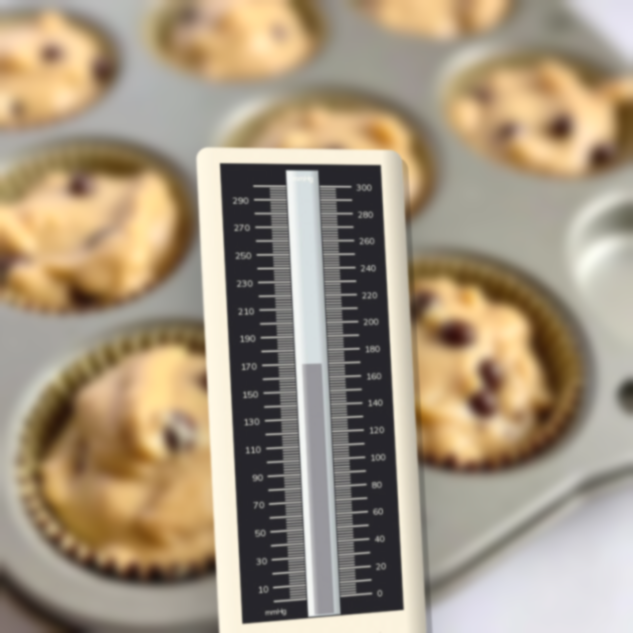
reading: value=170 unit=mmHg
